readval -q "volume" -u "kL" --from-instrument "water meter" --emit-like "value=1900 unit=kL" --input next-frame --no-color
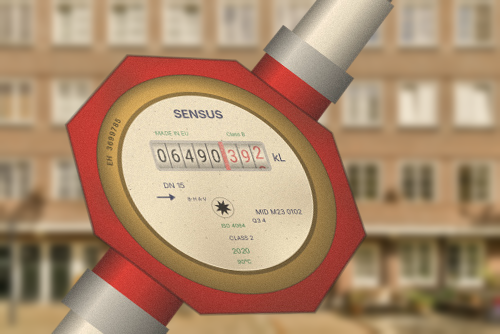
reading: value=6490.392 unit=kL
